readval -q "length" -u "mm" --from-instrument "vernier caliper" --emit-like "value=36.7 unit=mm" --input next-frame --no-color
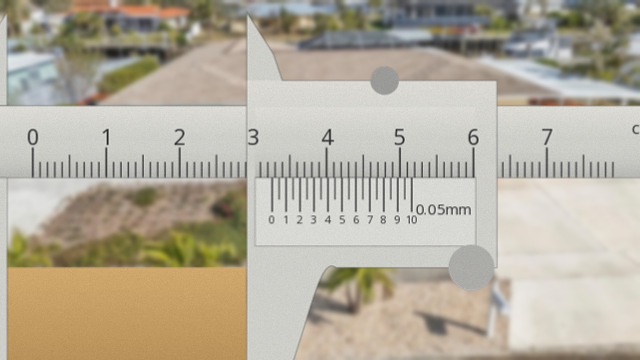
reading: value=32.6 unit=mm
